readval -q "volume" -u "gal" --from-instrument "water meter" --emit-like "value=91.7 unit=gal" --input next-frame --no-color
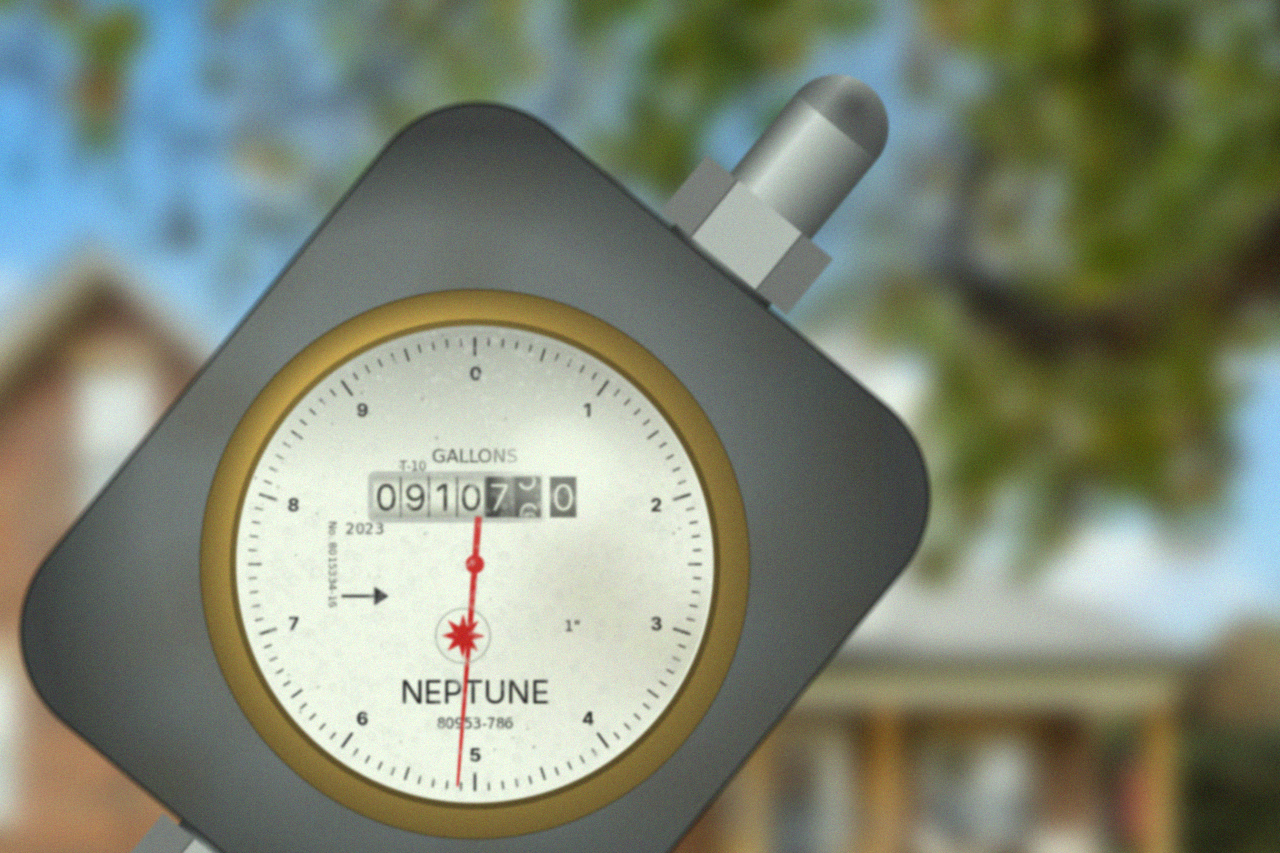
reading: value=910755.1 unit=gal
